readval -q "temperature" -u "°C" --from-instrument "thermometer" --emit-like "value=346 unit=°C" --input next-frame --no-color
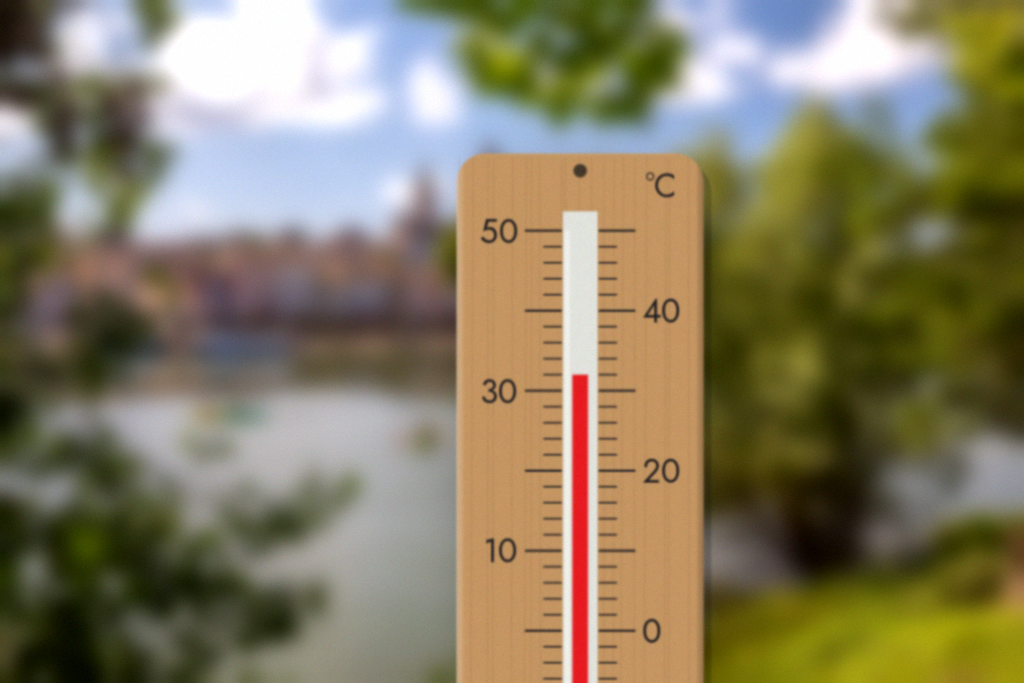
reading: value=32 unit=°C
